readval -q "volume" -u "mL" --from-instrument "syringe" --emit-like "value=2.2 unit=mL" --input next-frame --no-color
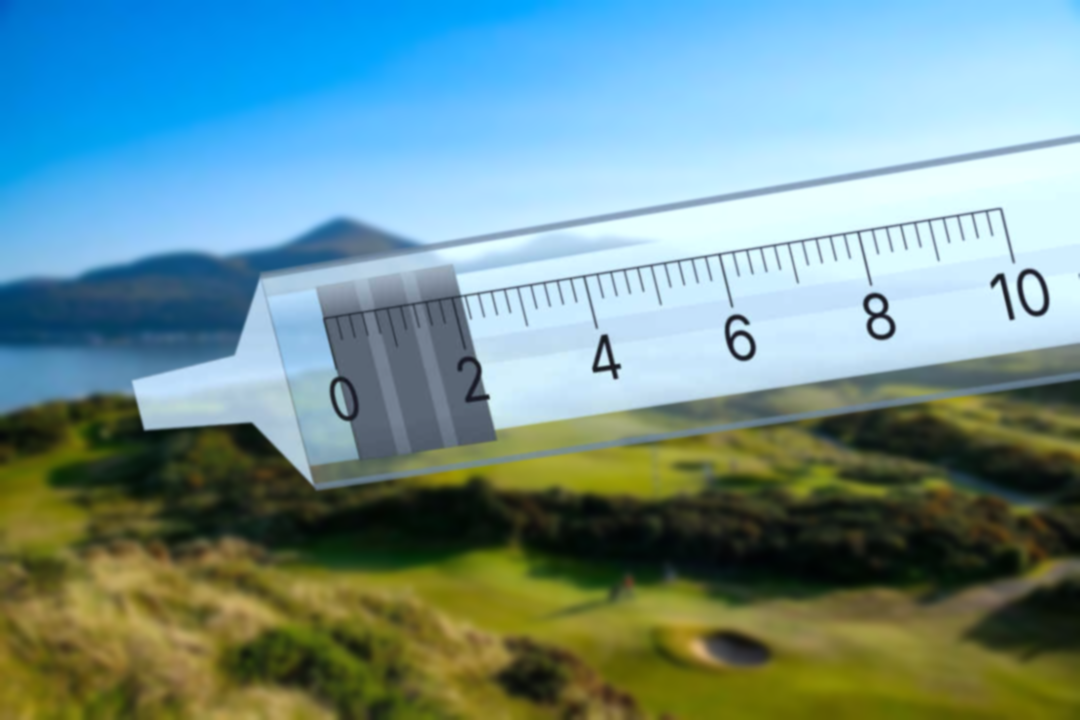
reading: value=0 unit=mL
